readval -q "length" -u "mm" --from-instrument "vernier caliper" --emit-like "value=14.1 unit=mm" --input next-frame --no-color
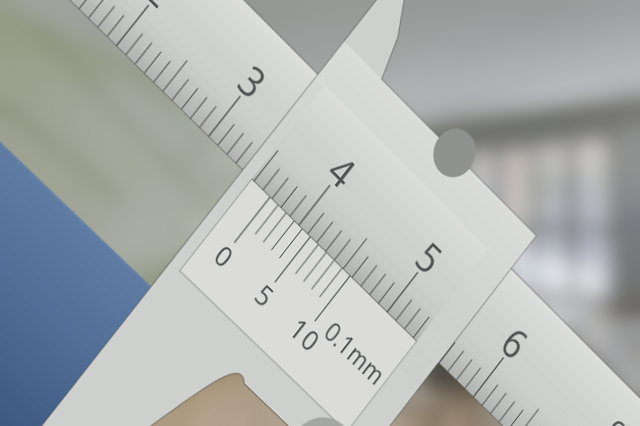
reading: value=36.8 unit=mm
